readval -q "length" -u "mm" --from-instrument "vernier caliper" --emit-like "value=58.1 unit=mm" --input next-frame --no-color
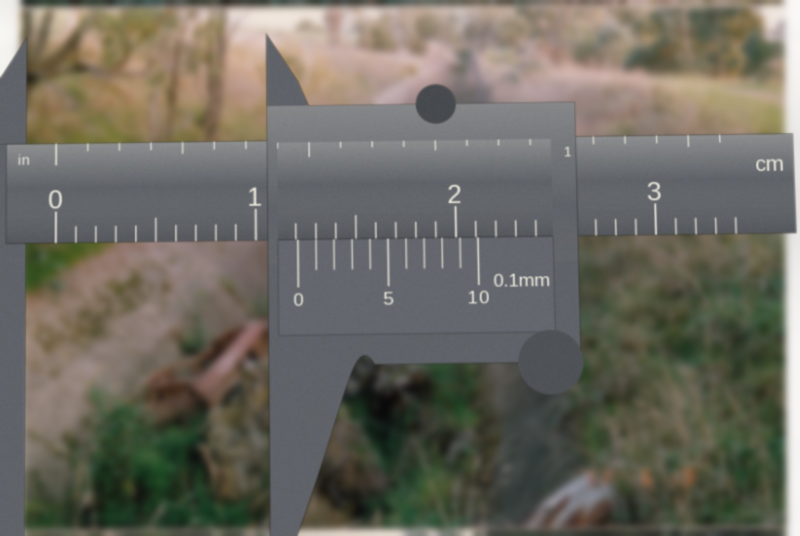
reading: value=12.1 unit=mm
